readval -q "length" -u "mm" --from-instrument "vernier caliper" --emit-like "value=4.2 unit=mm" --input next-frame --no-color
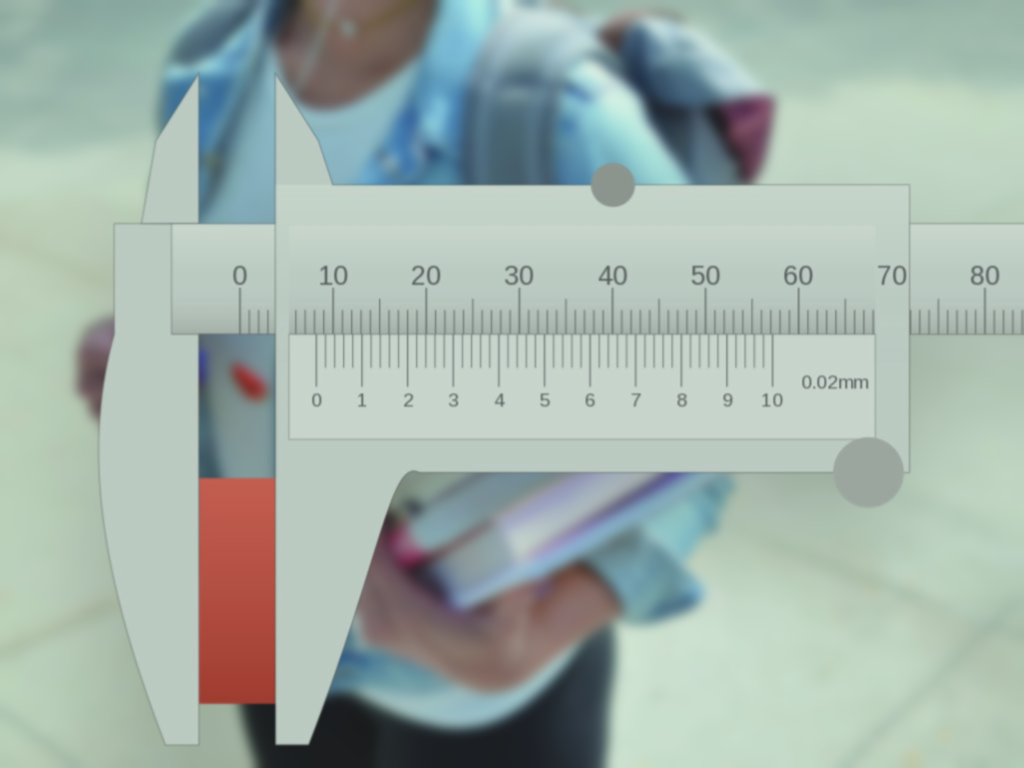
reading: value=8.2 unit=mm
